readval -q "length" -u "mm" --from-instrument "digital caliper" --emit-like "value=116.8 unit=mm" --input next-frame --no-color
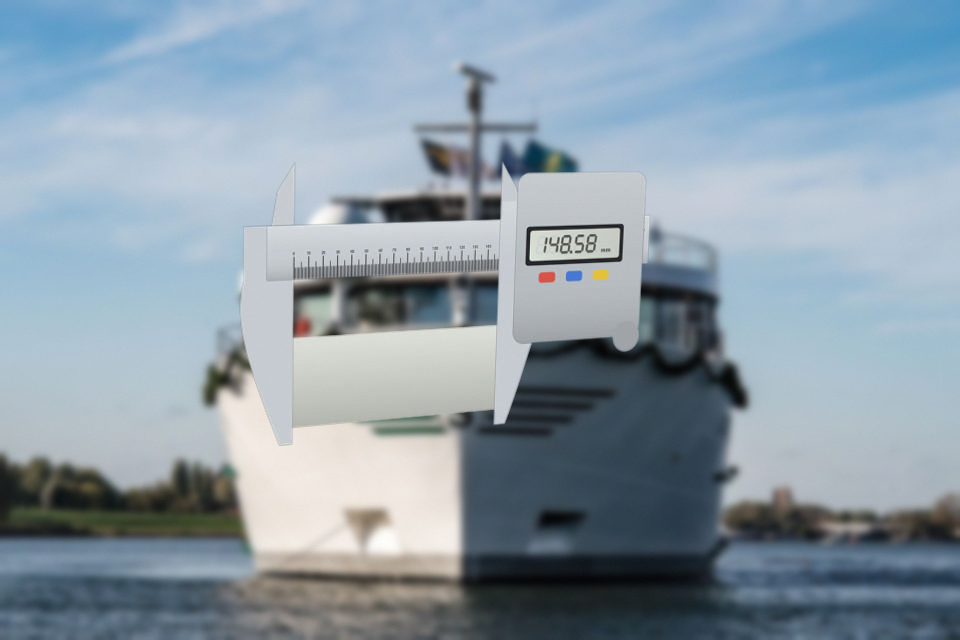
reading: value=148.58 unit=mm
